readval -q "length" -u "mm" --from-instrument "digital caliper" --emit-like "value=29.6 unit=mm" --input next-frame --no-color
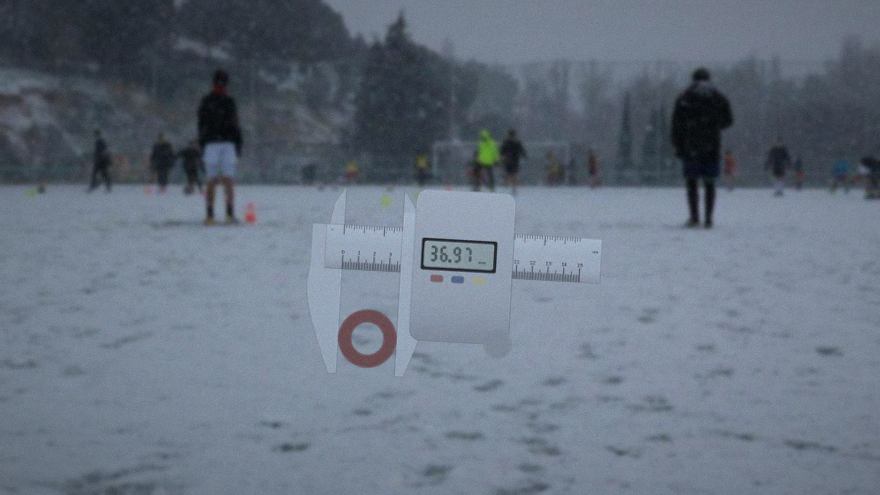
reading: value=36.97 unit=mm
